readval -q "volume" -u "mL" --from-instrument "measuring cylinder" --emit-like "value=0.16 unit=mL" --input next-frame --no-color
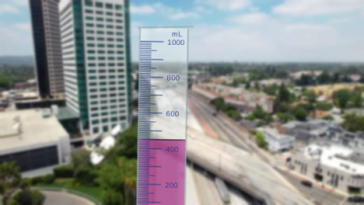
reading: value=450 unit=mL
